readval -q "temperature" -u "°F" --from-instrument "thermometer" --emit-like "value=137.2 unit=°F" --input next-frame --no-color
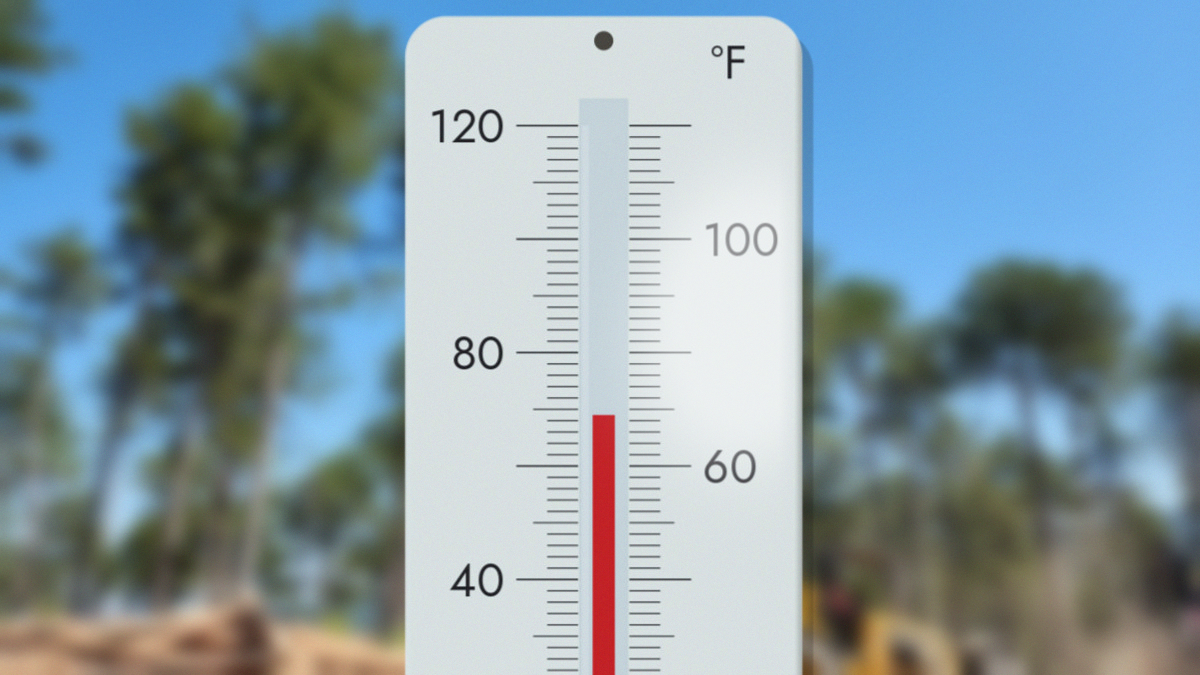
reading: value=69 unit=°F
